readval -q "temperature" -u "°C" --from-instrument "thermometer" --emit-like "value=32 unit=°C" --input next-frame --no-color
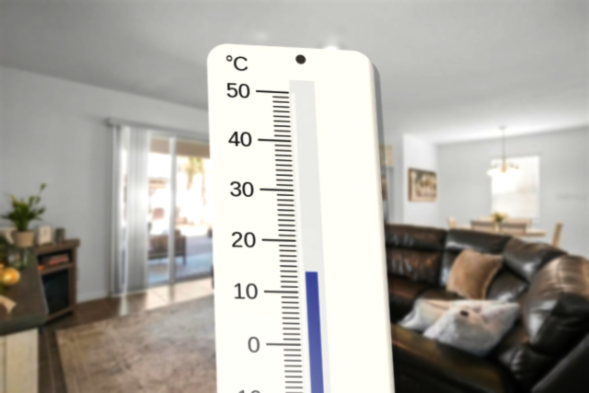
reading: value=14 unit=°C
